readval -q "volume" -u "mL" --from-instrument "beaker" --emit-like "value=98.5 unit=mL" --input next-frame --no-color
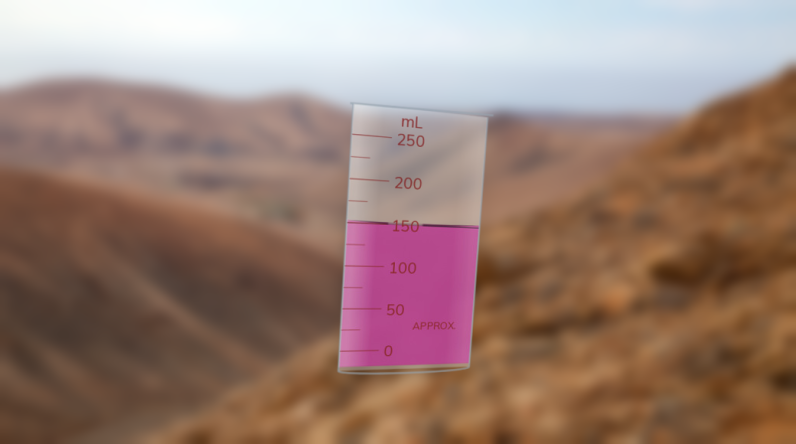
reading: value=150 unit=mL
